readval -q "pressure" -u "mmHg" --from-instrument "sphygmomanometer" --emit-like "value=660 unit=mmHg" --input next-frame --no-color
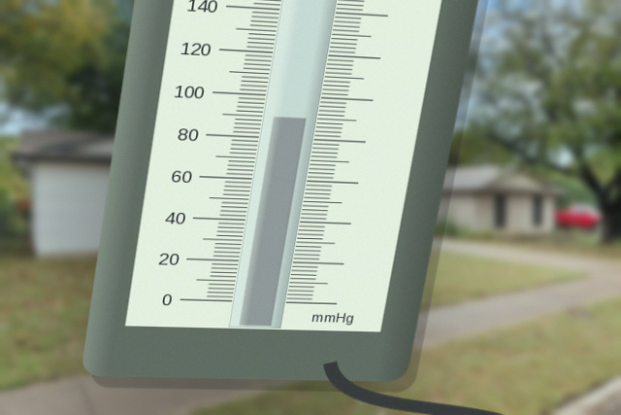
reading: value=90 unit=mmHg
